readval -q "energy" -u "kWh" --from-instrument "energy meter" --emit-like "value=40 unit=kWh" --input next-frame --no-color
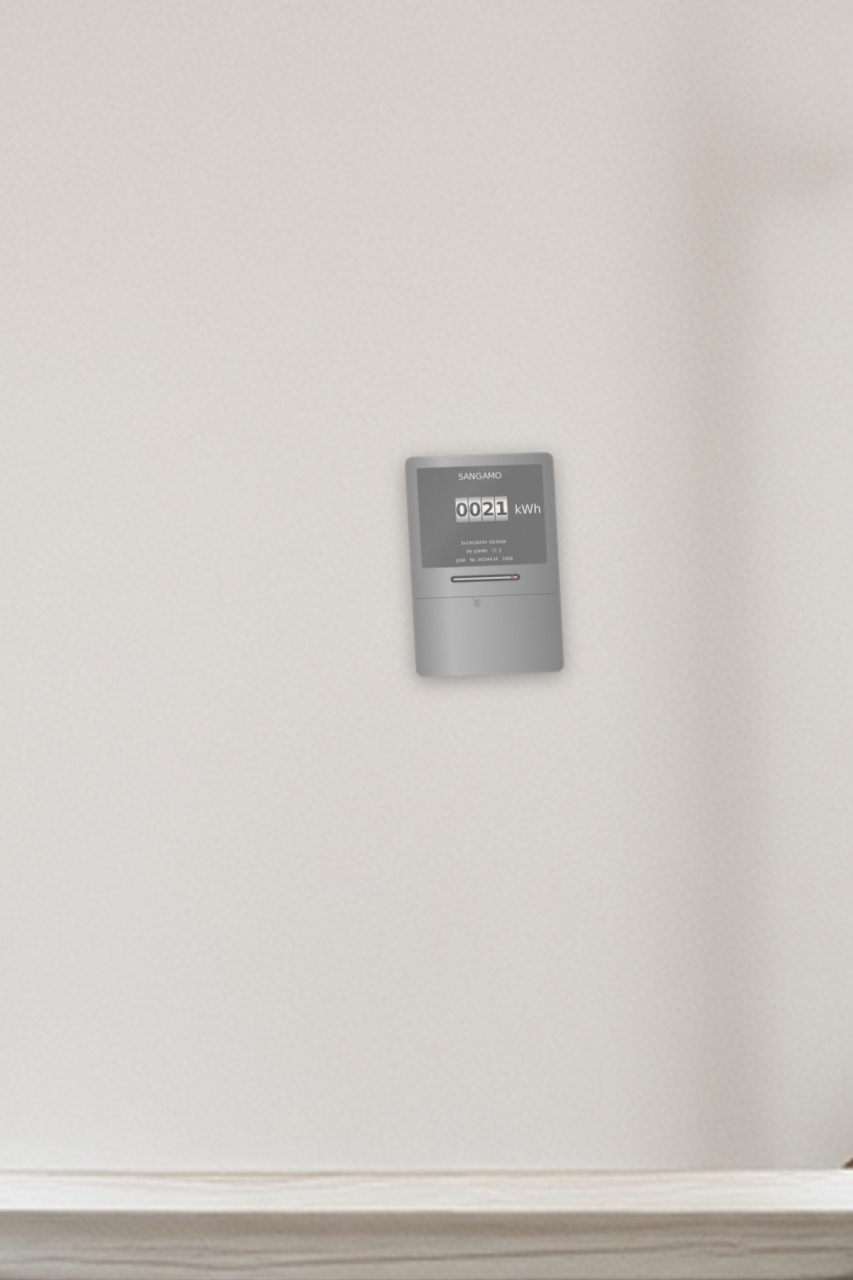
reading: value=21 unit=kWh
